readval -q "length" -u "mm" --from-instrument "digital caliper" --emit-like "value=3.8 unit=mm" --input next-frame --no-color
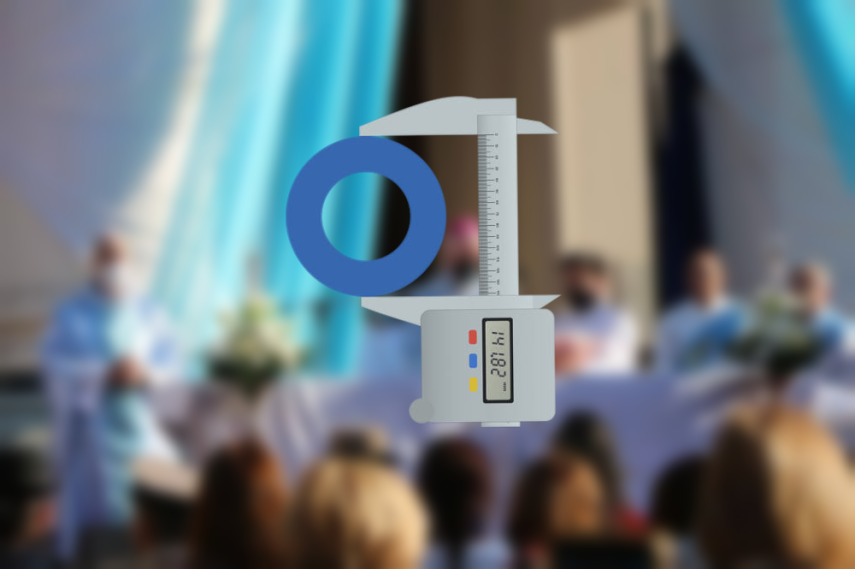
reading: value=141.82 unit=mm
